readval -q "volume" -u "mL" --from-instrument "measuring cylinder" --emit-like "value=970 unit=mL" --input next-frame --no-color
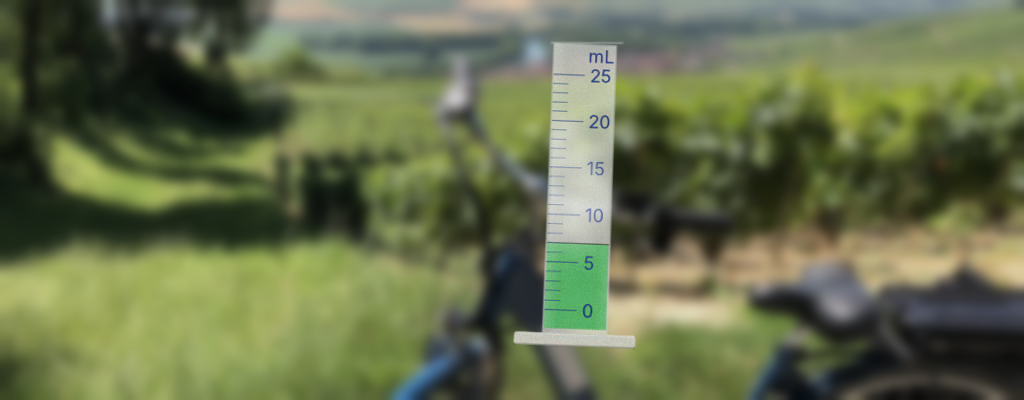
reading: value=7 unit=mL
